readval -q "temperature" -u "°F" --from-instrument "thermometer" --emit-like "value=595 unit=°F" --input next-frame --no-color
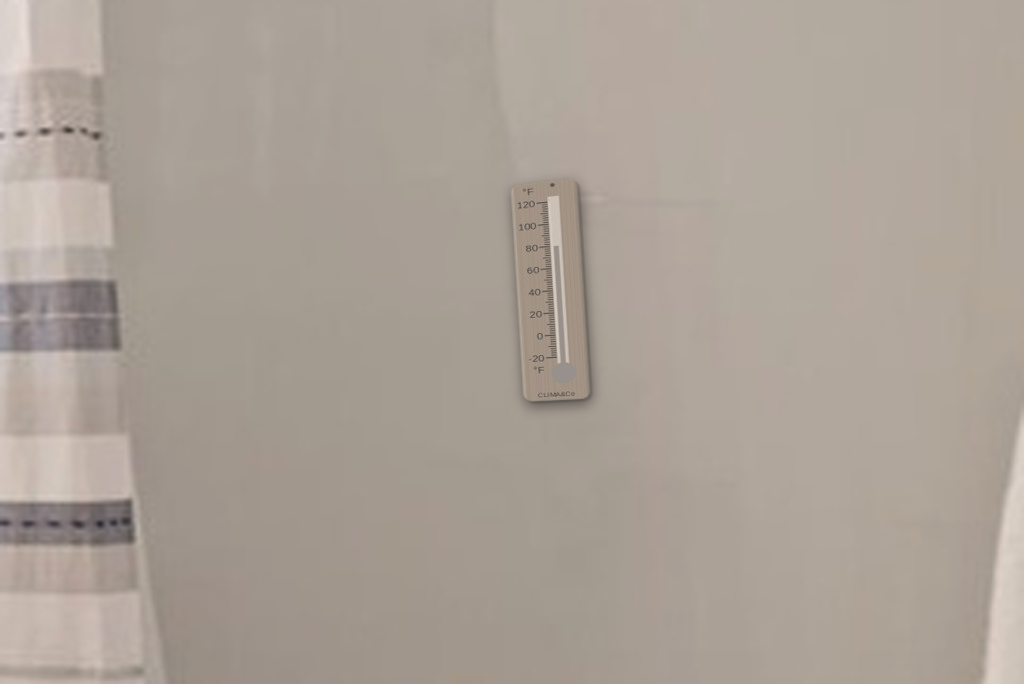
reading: value=80 unit=°F
